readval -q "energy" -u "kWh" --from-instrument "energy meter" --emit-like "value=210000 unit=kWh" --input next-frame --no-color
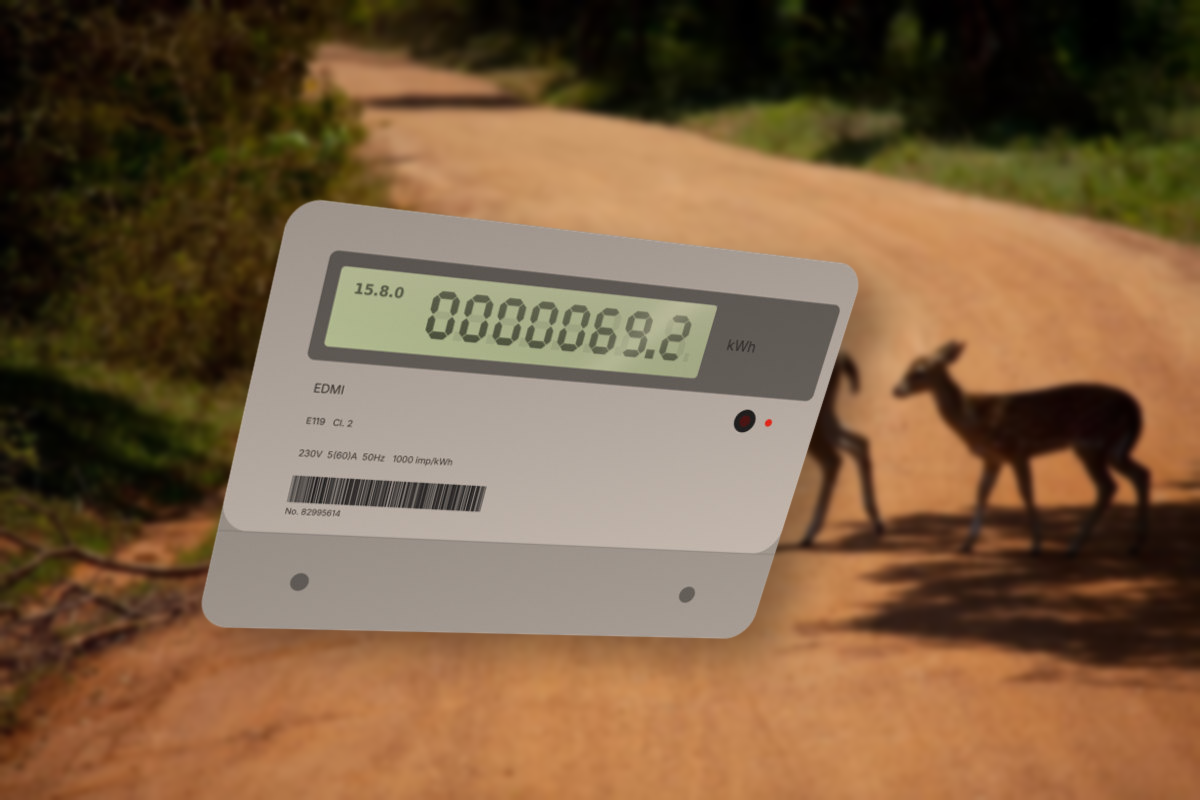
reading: value=69.2 unit=kWh
